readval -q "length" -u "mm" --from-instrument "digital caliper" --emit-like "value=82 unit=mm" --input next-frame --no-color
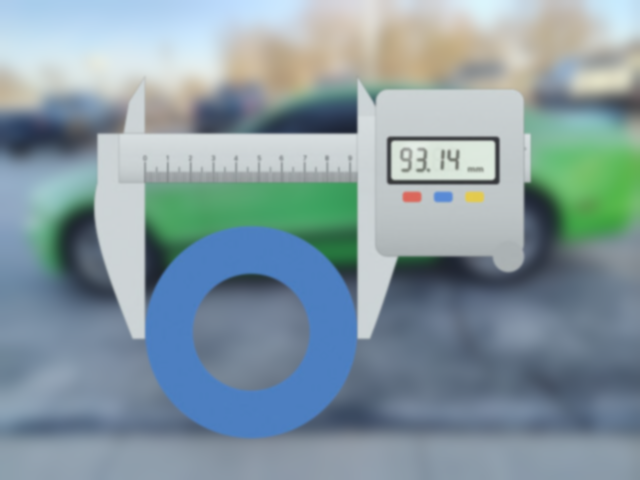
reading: value=93.14 unit=mm
